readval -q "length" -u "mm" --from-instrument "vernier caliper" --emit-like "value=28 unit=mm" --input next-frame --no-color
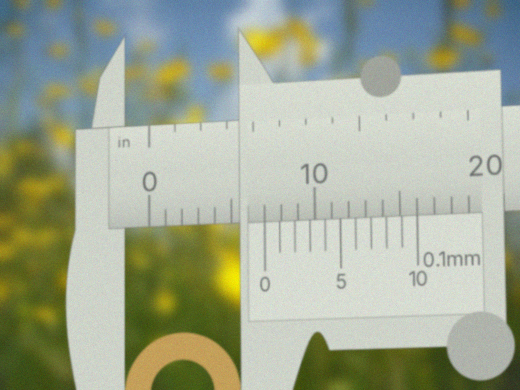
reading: value=7.0 unit=mm
